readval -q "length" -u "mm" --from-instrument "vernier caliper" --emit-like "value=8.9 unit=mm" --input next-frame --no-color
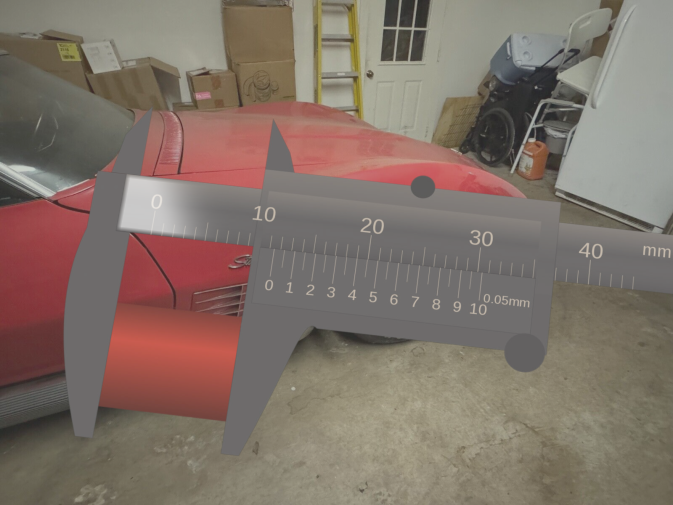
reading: value=11.4 unit=mm
